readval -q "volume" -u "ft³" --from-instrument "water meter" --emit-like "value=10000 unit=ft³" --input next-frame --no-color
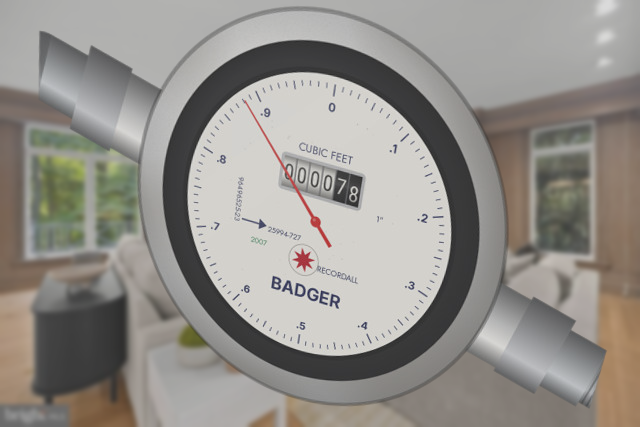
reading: value=77.88 unit=ft³
